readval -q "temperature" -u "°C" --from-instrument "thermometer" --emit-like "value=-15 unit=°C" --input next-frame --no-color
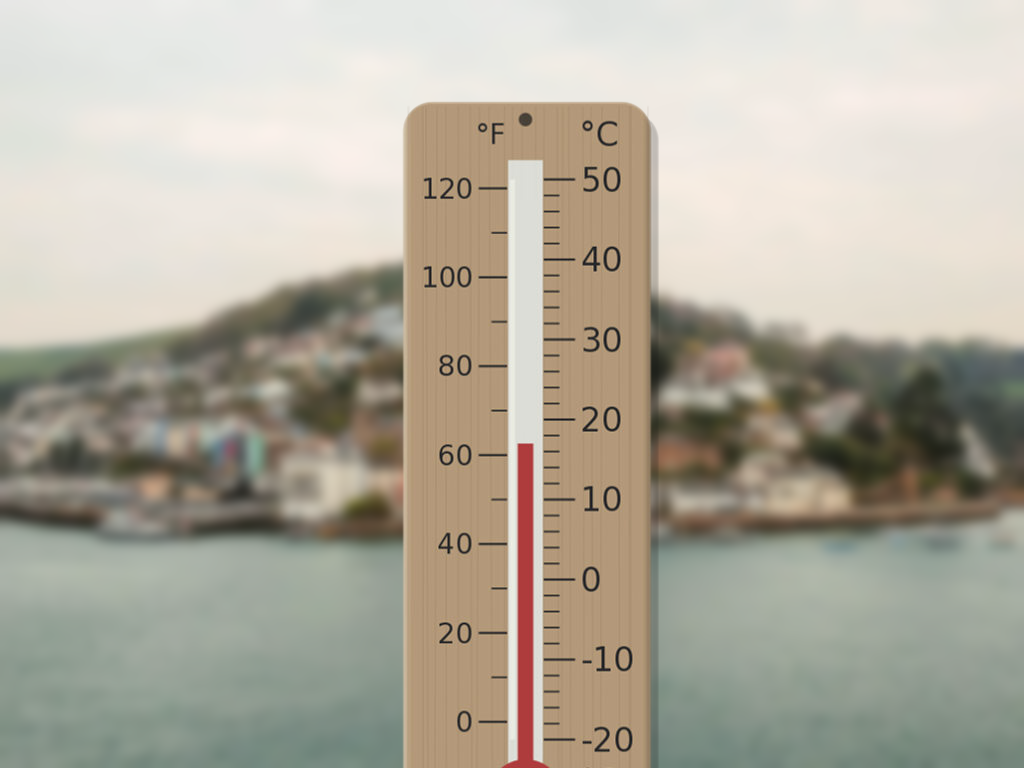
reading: value=17 unit=°C
